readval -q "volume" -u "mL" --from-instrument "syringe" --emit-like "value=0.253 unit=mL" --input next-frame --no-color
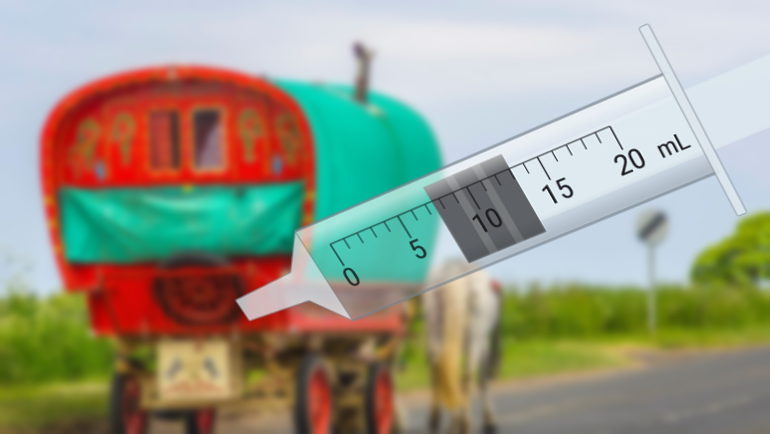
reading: value=7.5 unit=mL
